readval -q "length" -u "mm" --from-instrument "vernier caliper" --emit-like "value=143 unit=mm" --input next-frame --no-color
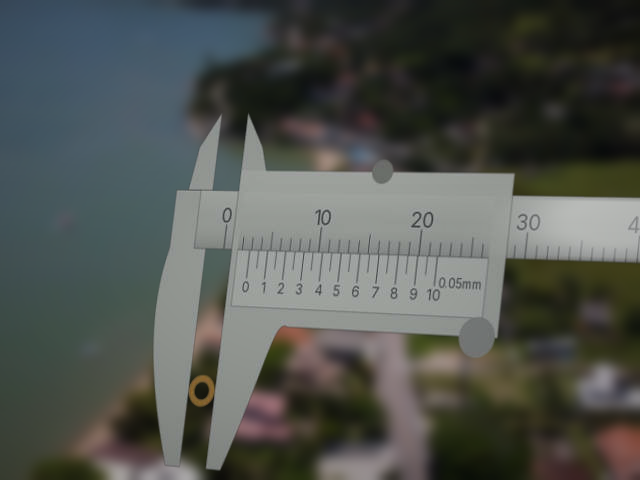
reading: value=2.8 unit=mm
